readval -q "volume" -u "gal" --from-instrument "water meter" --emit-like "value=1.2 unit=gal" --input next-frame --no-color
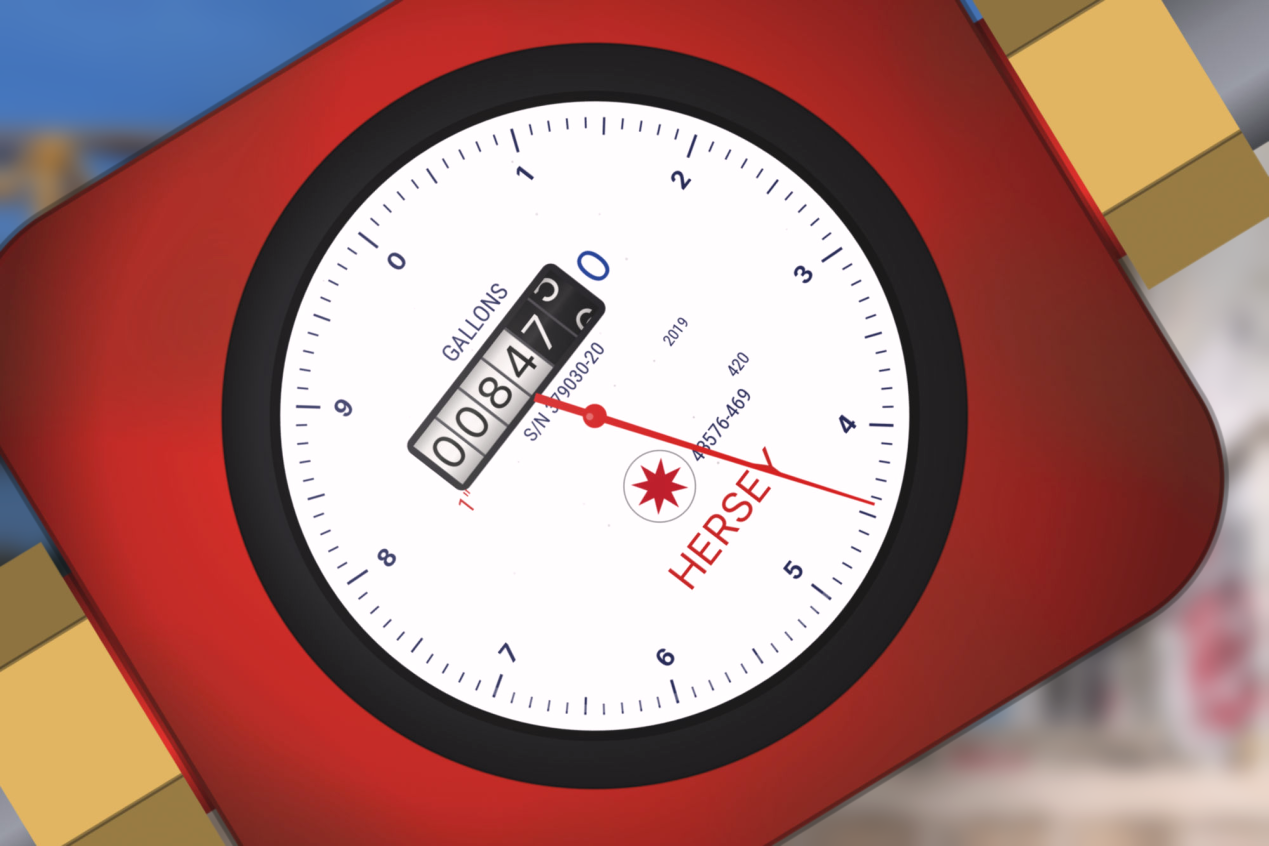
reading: value=84754.4 unit=gal
